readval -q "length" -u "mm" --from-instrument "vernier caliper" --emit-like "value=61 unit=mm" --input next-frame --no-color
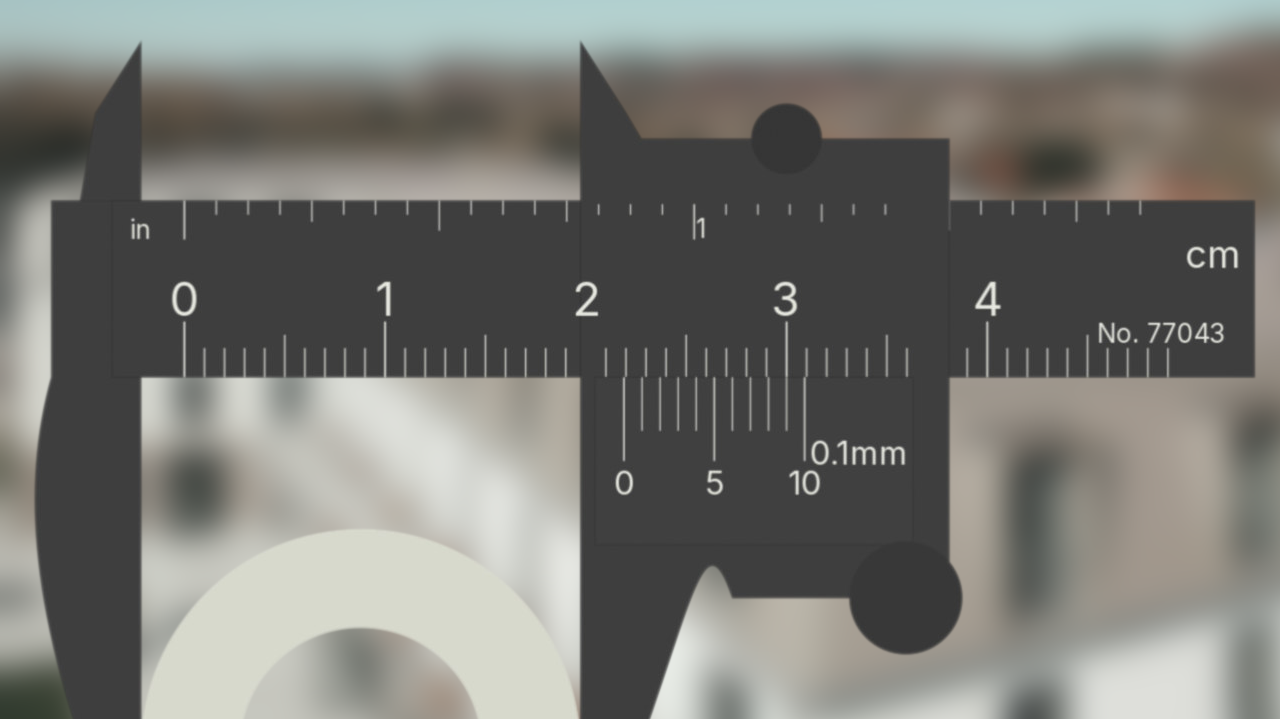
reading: value=21.9 unit=mm
